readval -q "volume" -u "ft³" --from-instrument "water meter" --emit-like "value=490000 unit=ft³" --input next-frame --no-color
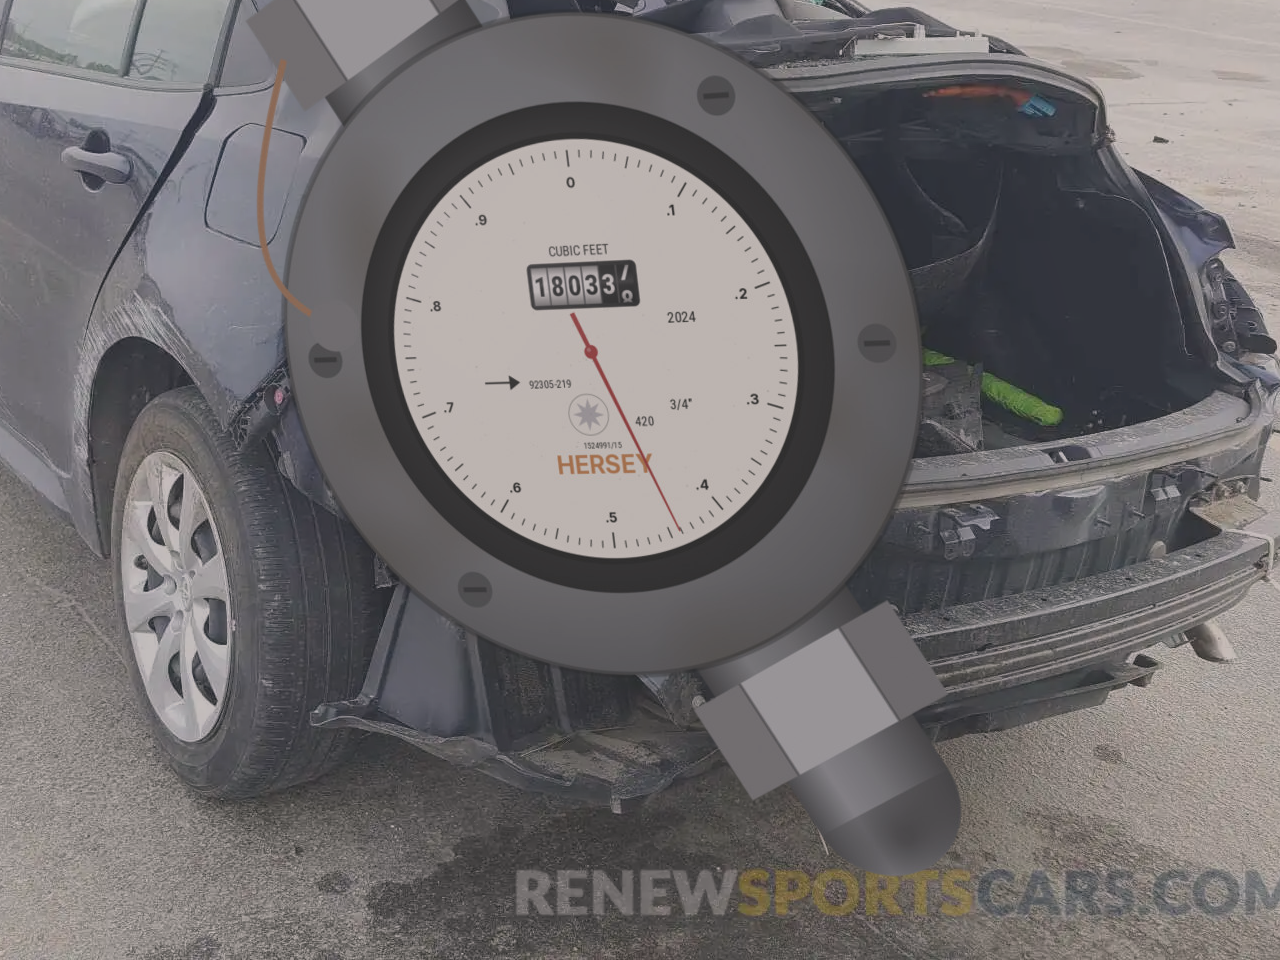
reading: value=180337.44 unit=ft³
